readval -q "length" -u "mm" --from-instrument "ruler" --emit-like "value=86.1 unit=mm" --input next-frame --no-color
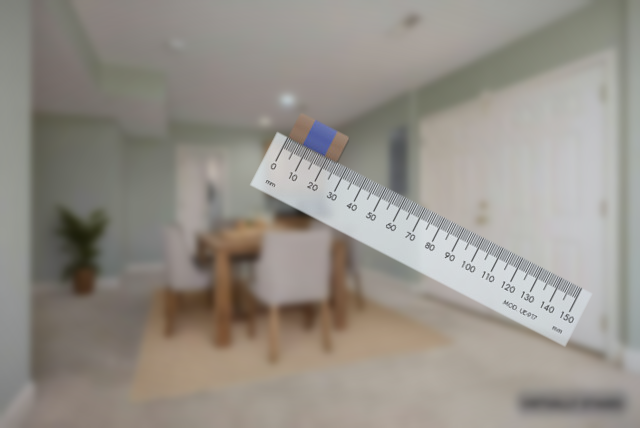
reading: value=25 unit=mm
